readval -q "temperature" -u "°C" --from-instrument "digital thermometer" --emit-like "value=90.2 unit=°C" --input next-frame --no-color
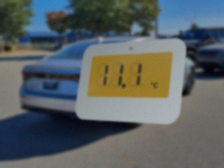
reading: value=11.1 unit=°C
